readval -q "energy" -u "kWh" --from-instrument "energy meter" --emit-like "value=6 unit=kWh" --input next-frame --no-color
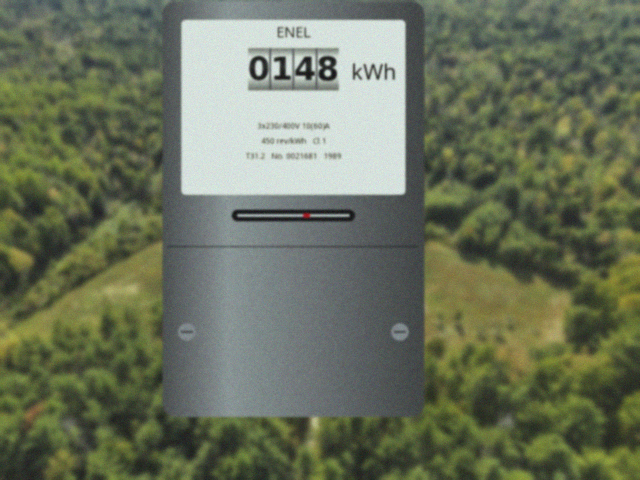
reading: value=148 unit=kWh
